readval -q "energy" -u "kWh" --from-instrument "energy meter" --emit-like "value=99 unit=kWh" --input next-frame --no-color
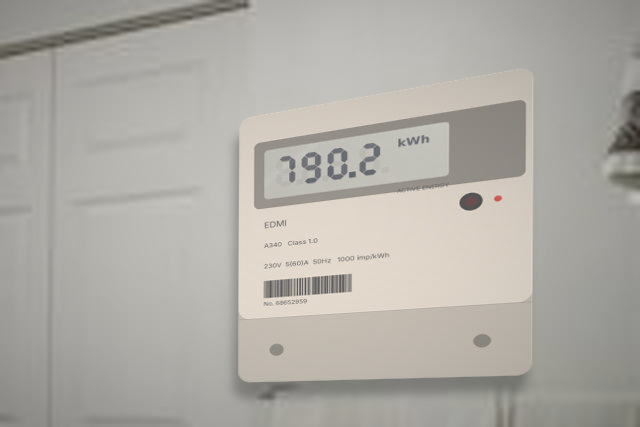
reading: value=790.2 unit=kWh
